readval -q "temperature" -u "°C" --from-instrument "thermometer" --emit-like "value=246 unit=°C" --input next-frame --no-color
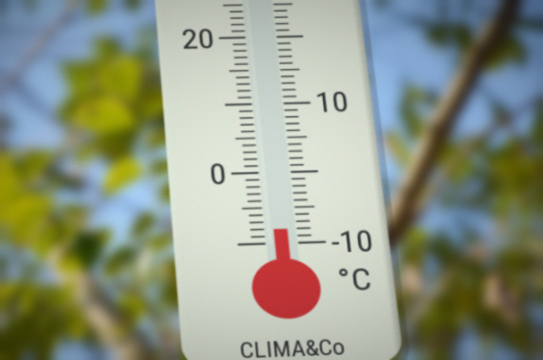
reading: value=-8 unit=°C
